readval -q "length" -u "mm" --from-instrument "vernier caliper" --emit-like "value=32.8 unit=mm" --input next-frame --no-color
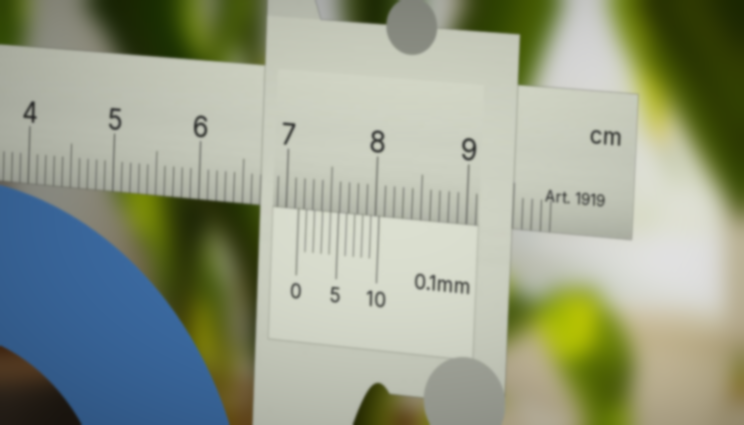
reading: value=71.4 unit=mm
